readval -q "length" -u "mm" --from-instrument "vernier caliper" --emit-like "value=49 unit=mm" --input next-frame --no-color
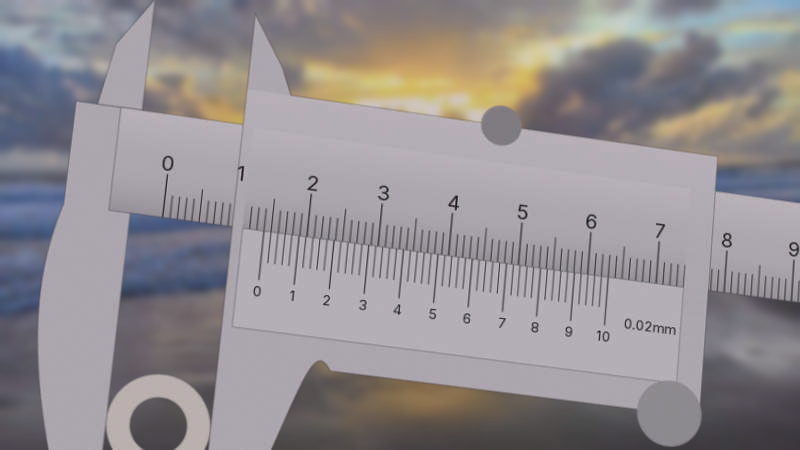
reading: value=14.0 unit=mm
